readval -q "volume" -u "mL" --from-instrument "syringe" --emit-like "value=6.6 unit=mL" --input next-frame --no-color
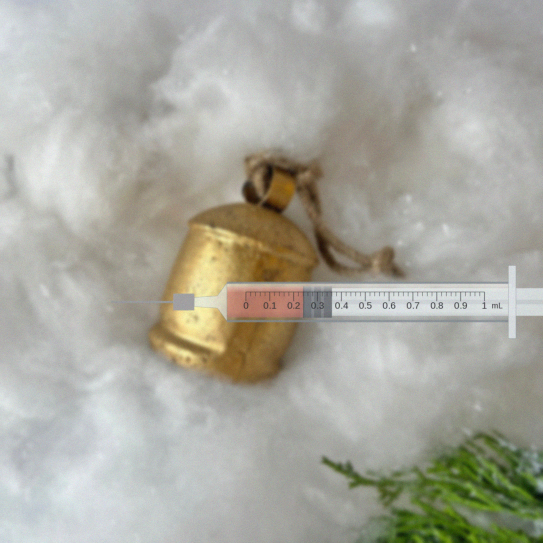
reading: value=0.24 unit=mL
